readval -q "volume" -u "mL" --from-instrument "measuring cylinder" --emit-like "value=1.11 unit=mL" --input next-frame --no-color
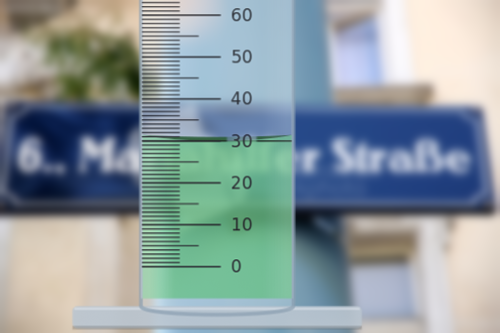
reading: value=30 unit=mL
